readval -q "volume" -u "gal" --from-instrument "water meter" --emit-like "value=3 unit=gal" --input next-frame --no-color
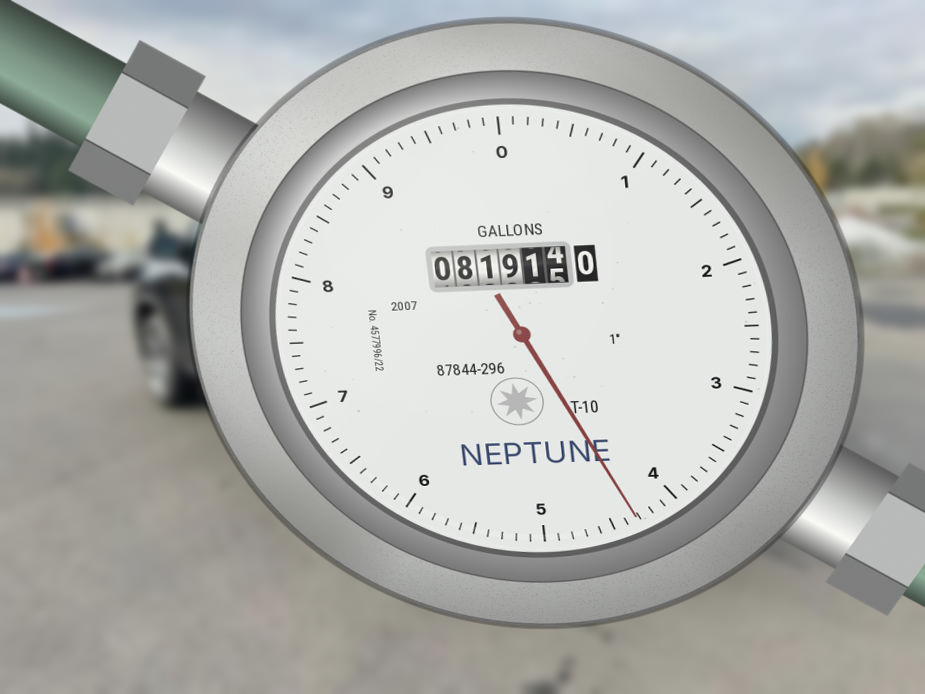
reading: value=819144.3 unit=gal
